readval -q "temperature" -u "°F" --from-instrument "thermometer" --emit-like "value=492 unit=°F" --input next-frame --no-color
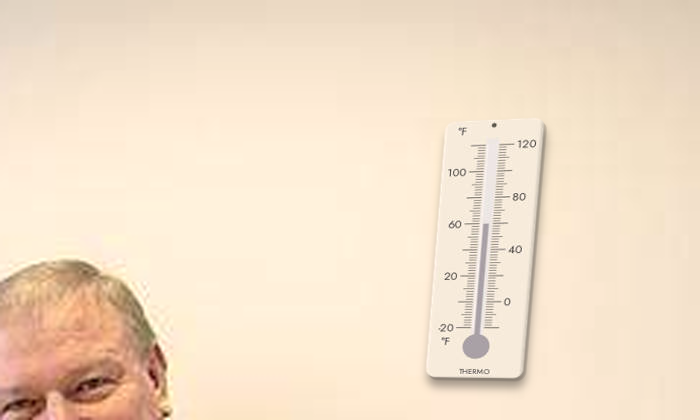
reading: value=60 unit=°F
